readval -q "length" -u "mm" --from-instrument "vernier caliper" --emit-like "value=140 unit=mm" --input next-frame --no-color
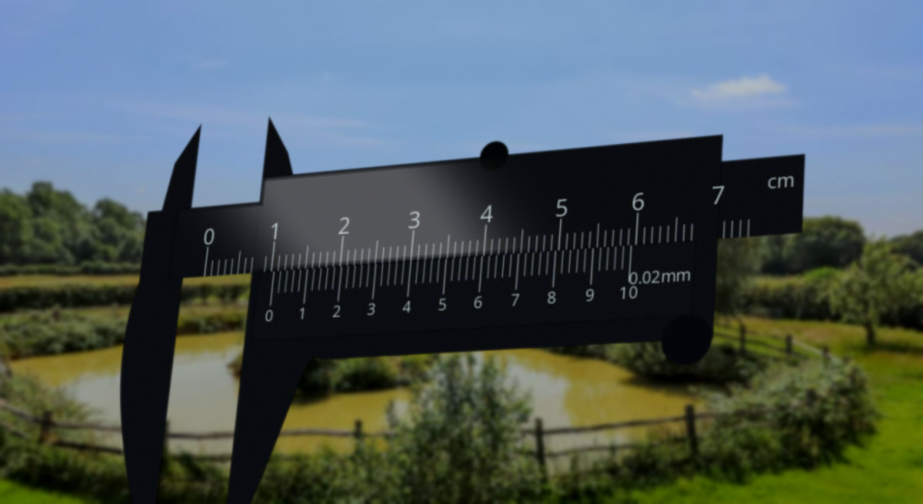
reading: value=10.4 unit=mm
